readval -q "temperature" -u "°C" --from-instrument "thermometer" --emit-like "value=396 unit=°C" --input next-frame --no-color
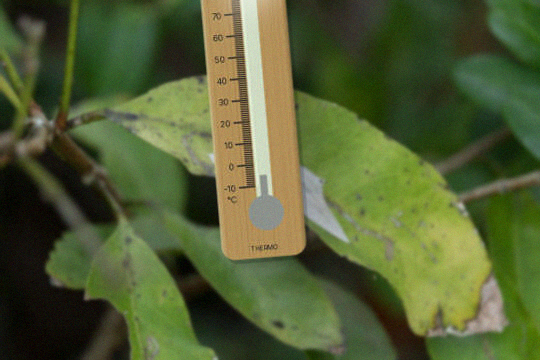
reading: value=-5 unit=°C
